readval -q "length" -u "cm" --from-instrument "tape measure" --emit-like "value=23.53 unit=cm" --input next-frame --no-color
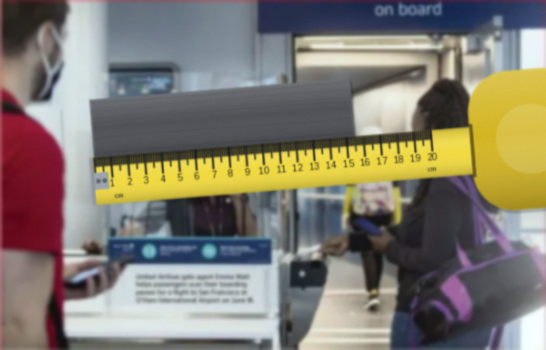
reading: value=15.5 unit=cm
